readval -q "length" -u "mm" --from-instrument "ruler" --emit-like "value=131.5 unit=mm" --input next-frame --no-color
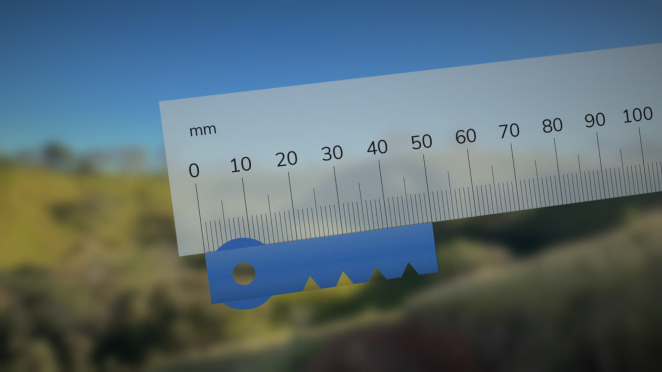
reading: value=50 unit=mm
